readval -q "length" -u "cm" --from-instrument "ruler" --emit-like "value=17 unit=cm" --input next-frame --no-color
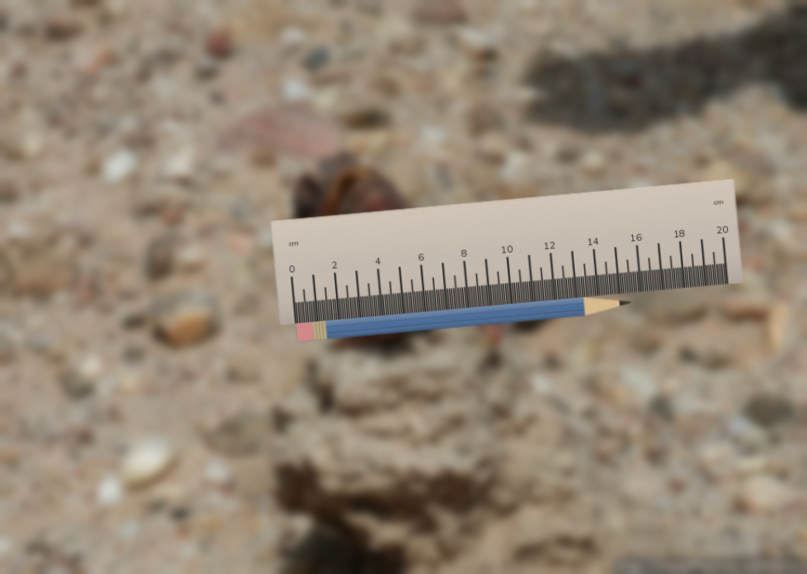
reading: value=15.5 unit=cm
